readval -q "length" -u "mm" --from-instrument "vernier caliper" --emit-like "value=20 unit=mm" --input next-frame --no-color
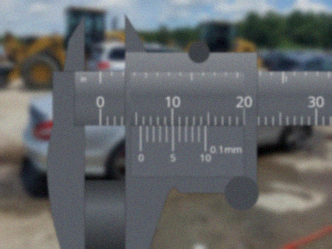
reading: value=5.6 unit=mm
